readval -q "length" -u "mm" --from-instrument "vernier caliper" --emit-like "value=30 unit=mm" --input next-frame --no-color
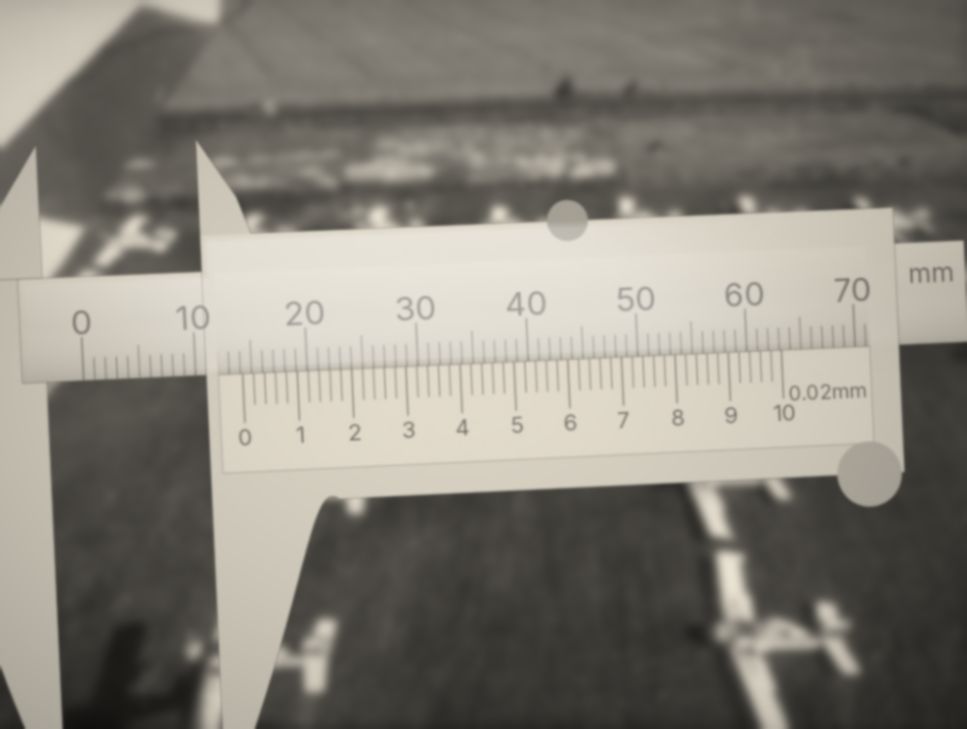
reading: value=14.2 unit=mm
